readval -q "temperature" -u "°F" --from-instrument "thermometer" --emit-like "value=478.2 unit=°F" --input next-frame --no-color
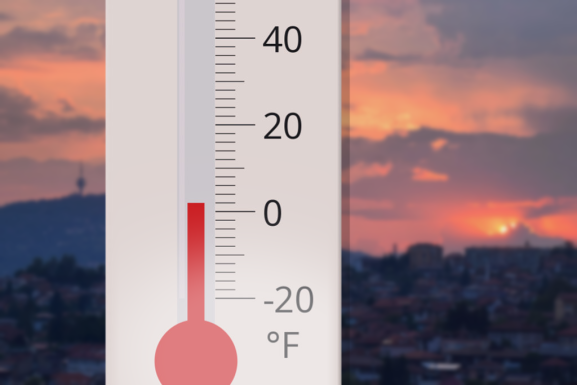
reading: value=2 unit=°F
